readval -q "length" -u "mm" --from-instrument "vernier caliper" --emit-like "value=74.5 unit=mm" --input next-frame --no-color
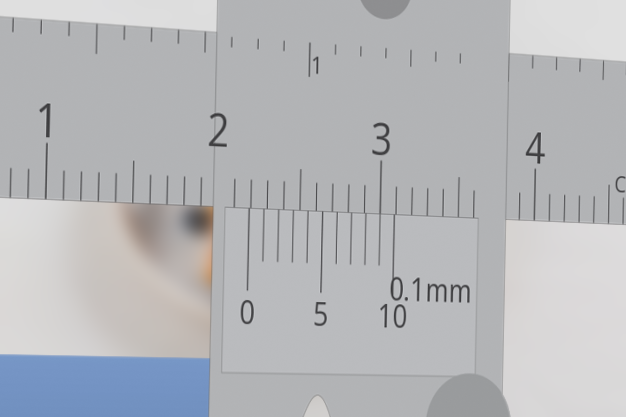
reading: value=21.9 unit=mm
